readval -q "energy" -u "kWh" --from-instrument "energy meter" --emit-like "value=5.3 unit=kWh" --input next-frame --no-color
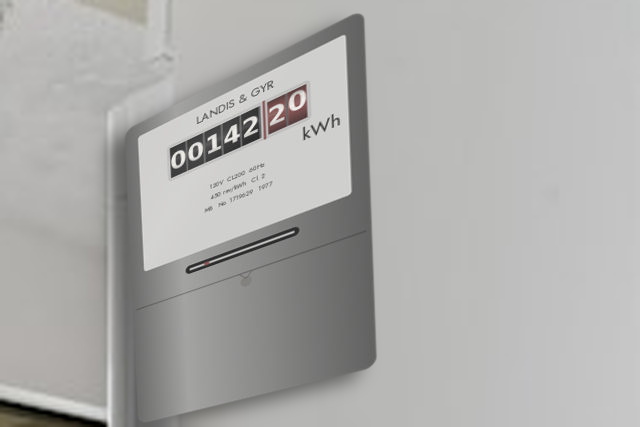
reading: value=142.20 unit=kWh
